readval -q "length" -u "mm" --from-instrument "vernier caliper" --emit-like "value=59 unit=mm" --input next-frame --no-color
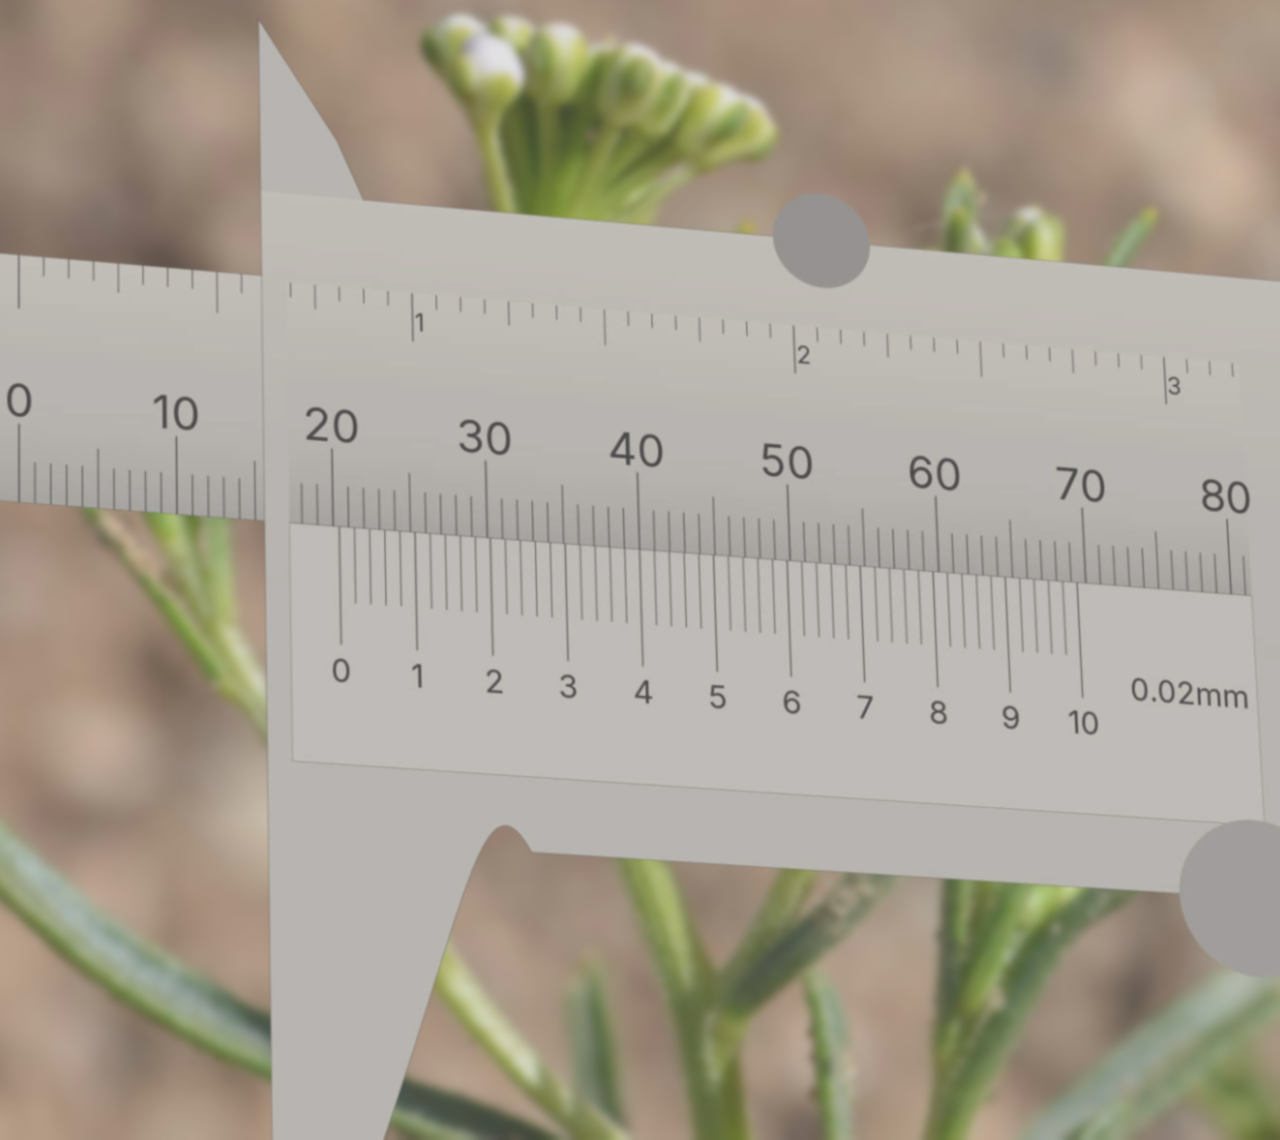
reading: value=20.4 unit=mm
